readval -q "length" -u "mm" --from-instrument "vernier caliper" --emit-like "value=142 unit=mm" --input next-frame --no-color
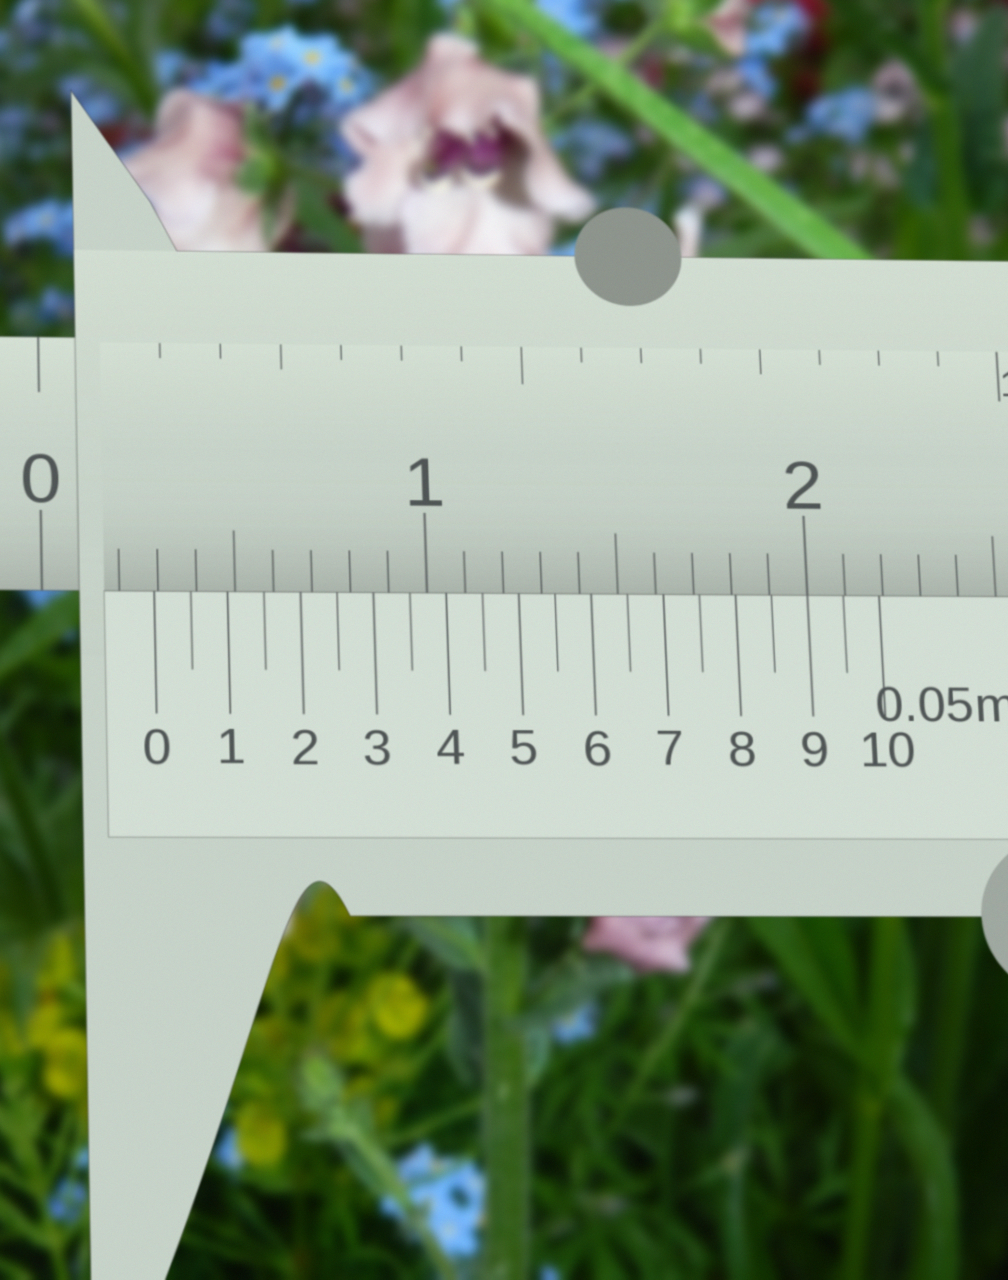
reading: value=2.90 unit=mm
